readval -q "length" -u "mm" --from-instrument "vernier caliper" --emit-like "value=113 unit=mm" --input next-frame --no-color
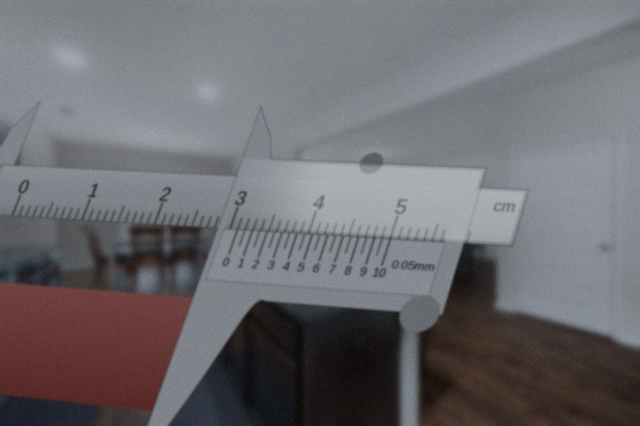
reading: value=31.0 unit=mm
